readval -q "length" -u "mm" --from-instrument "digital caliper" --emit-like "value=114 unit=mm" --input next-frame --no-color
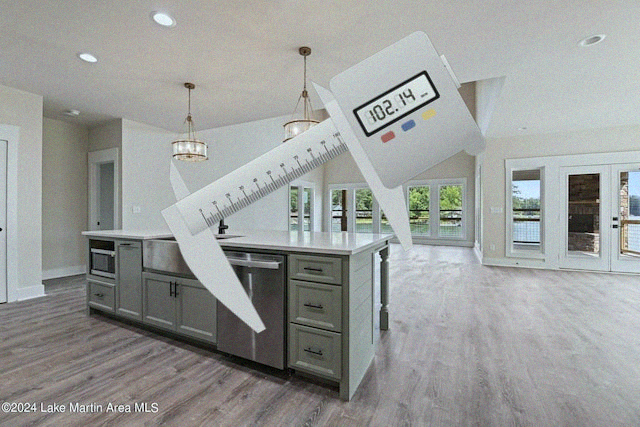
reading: value=102.14 unit=mm
